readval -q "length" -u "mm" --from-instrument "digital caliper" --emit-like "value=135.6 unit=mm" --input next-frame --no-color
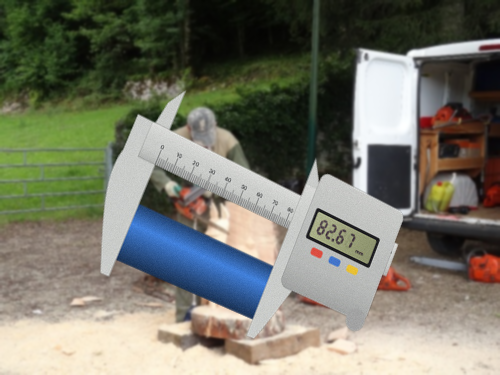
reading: value=82.67 unit=mm
